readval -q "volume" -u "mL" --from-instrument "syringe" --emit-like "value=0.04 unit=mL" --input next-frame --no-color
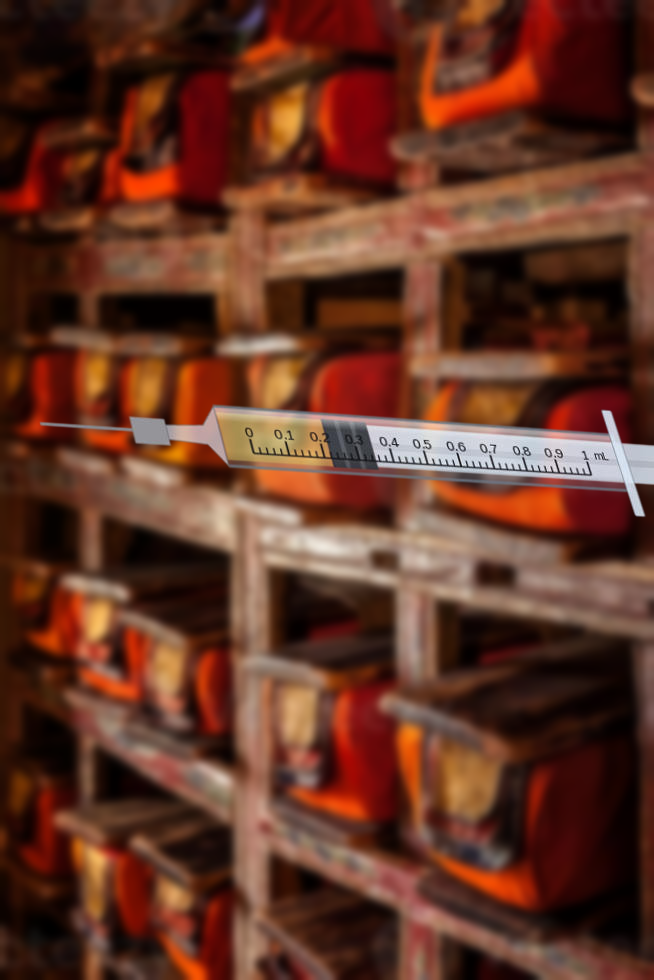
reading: value=0.22 unit=mL
